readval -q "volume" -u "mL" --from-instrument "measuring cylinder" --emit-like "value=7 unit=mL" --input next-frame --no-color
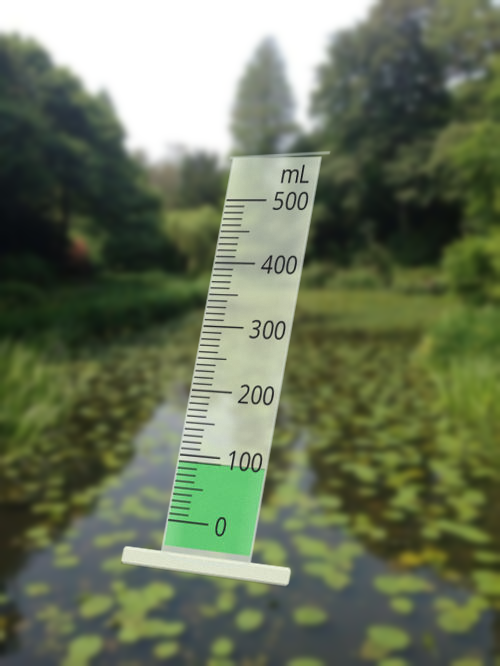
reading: value=90 unit=mL
